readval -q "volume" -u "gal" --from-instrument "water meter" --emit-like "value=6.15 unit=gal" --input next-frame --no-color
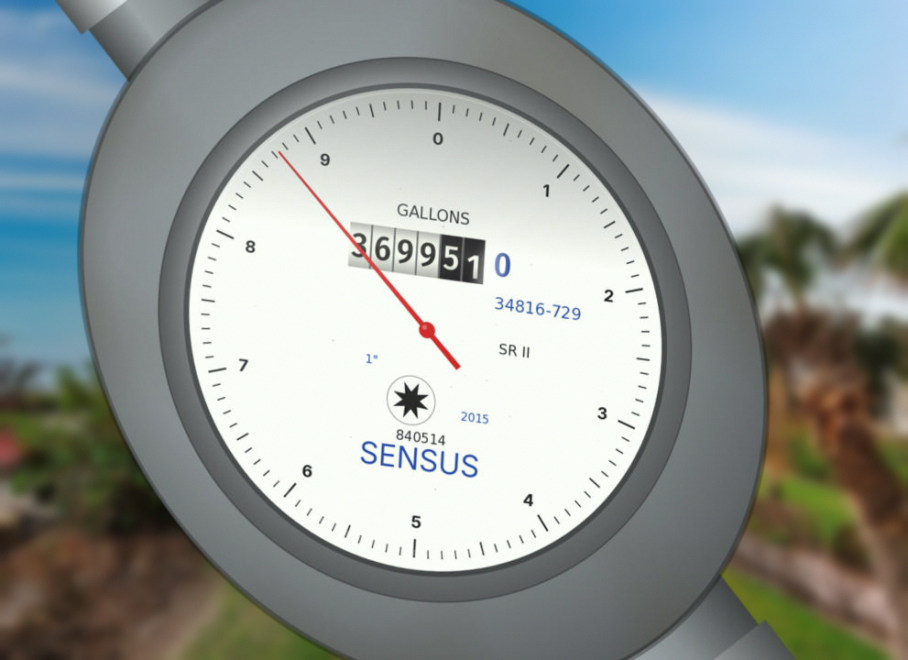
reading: value=3699508.7 unit=gal
